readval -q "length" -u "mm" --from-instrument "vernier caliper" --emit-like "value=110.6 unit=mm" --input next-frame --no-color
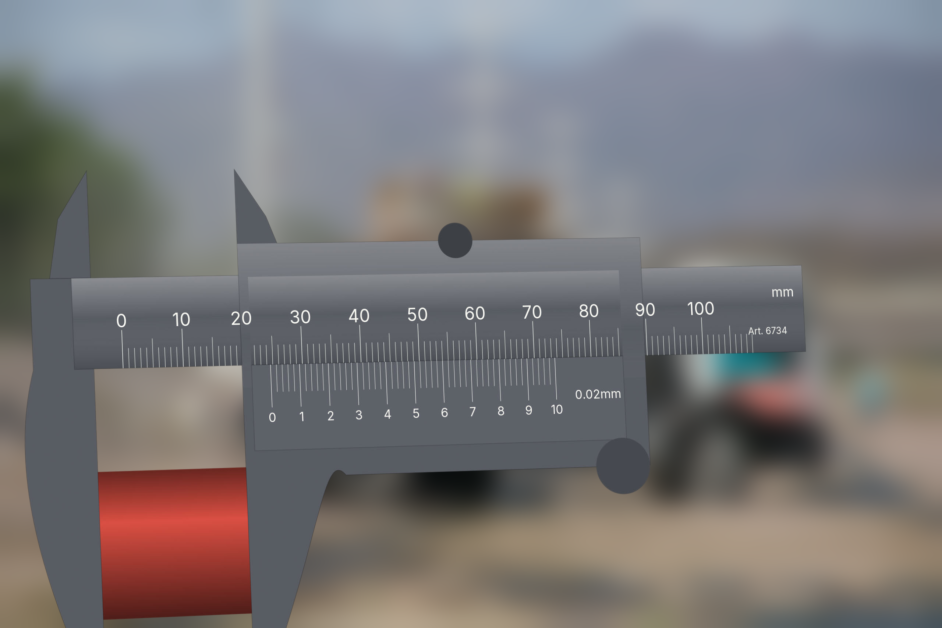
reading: value=24.6 unit=mm
